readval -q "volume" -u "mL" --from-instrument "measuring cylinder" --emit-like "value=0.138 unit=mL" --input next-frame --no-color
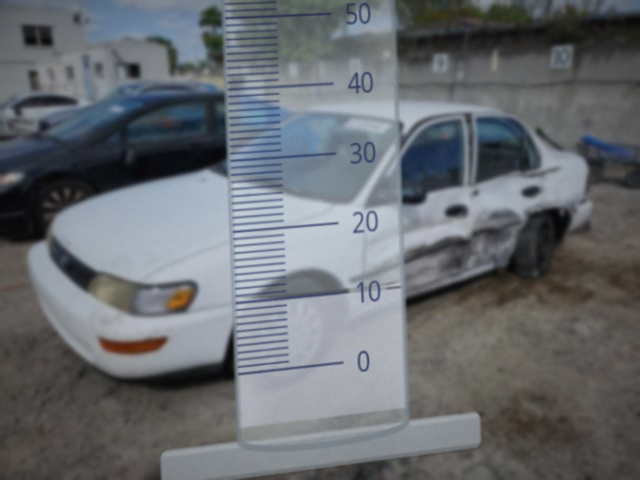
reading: value=10 unit=mL
